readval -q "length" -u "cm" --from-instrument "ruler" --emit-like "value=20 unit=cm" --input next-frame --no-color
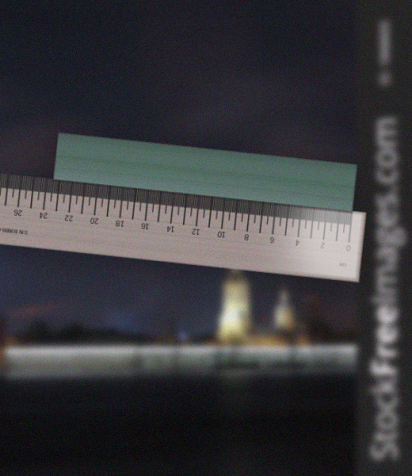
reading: value=23.5 unit=cm
